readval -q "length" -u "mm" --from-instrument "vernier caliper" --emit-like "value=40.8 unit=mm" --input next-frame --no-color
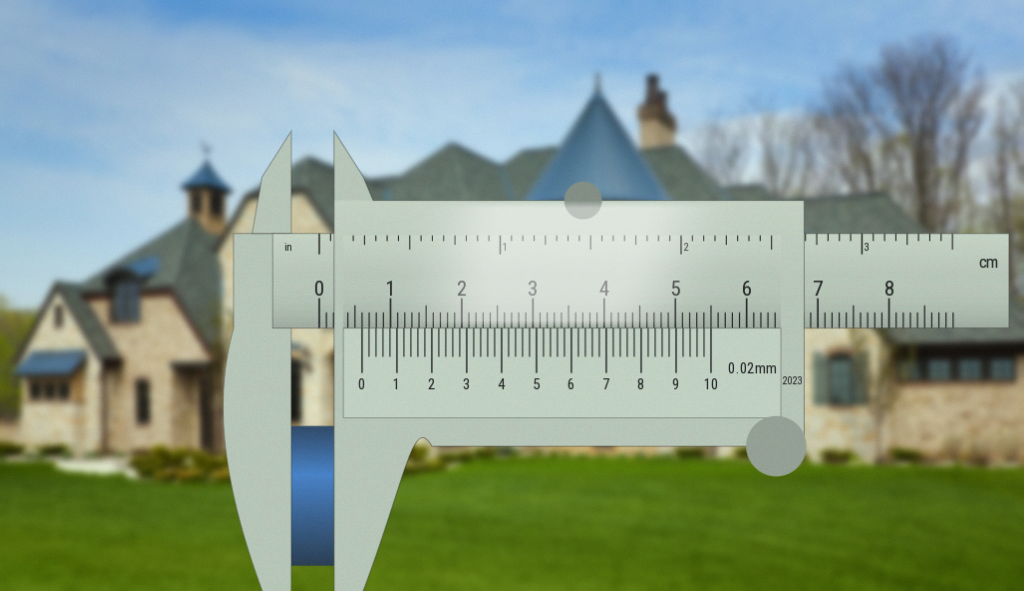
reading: value=6.0 unit=mm
